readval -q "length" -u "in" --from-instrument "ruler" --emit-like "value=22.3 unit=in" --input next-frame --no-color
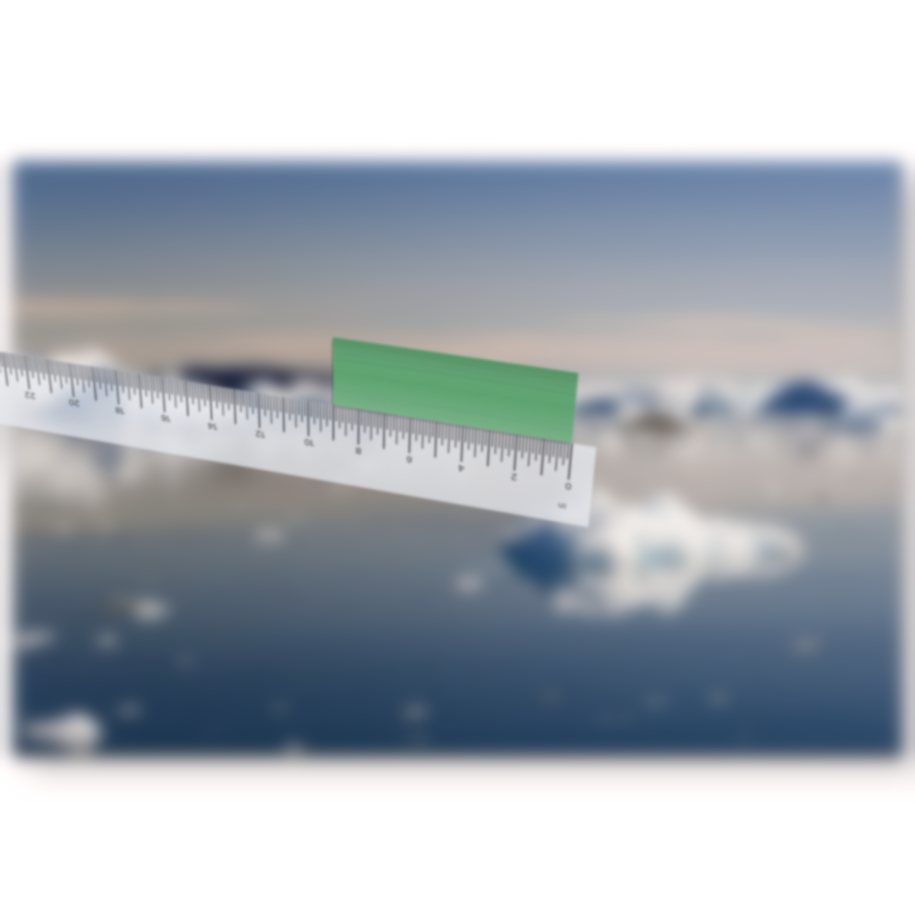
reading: value=9 unit=in
